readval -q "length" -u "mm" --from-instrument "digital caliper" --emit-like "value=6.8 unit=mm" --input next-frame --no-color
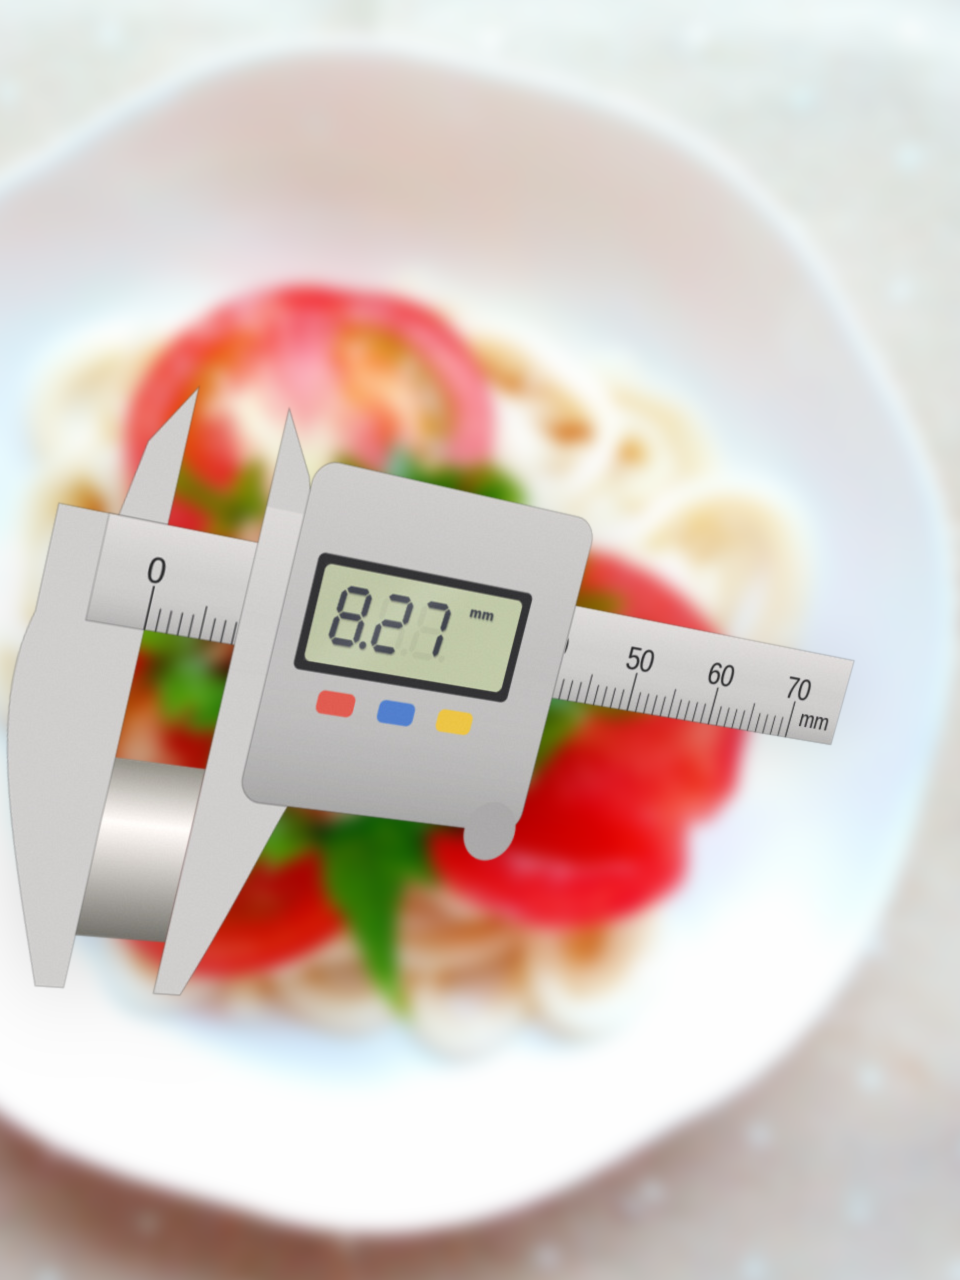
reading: value=8.27 unit=mm
